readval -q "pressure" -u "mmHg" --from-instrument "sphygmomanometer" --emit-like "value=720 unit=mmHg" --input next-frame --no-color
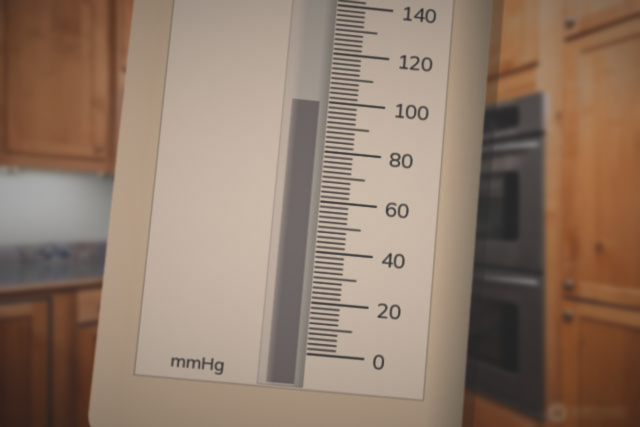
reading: value=100 unit=mmHg
